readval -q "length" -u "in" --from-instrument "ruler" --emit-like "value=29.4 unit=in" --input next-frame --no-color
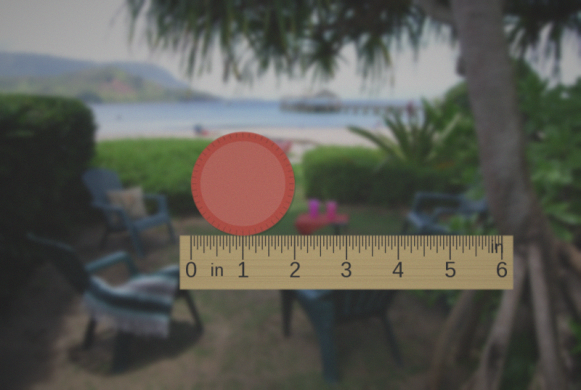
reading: value=2 unit=in
